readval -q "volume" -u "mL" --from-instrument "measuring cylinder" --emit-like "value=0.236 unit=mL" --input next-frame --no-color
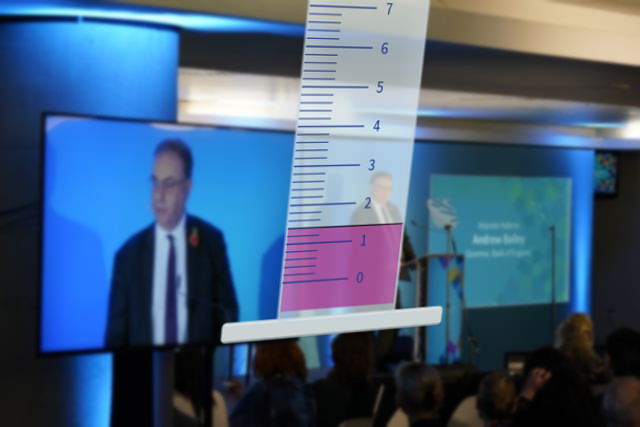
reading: value=1.4 unit=mL
